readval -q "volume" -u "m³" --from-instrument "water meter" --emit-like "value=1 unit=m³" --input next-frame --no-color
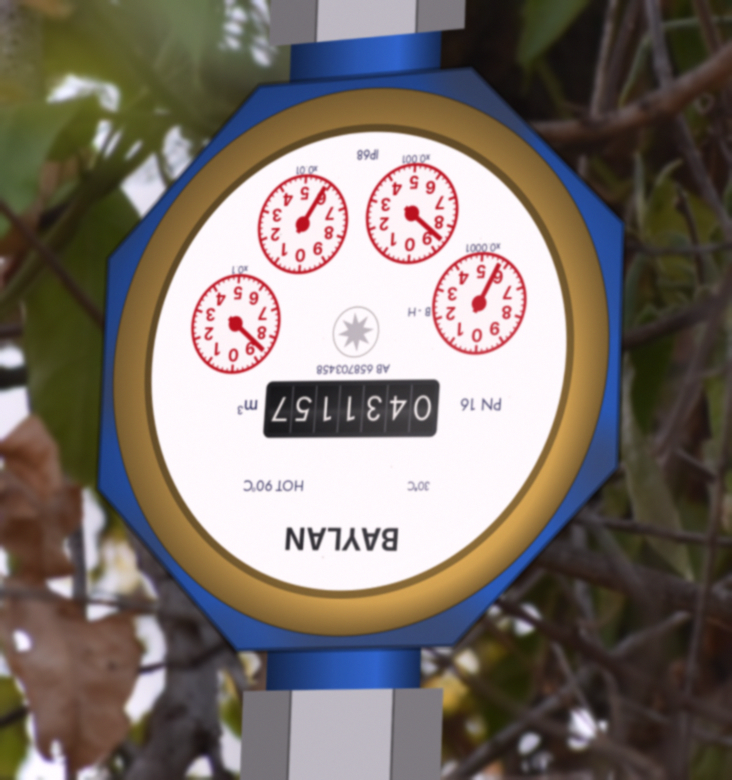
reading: value=431157.8585 unit=m³
